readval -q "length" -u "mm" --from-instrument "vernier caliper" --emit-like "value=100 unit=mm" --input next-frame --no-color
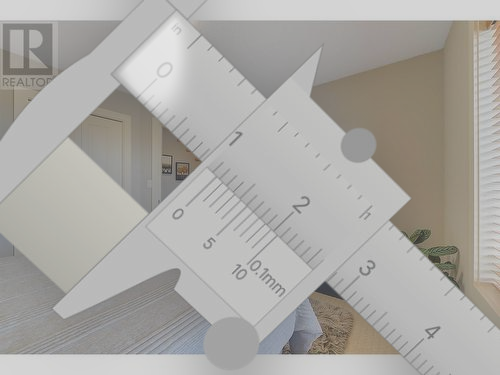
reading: value=11.6 unit=mm
